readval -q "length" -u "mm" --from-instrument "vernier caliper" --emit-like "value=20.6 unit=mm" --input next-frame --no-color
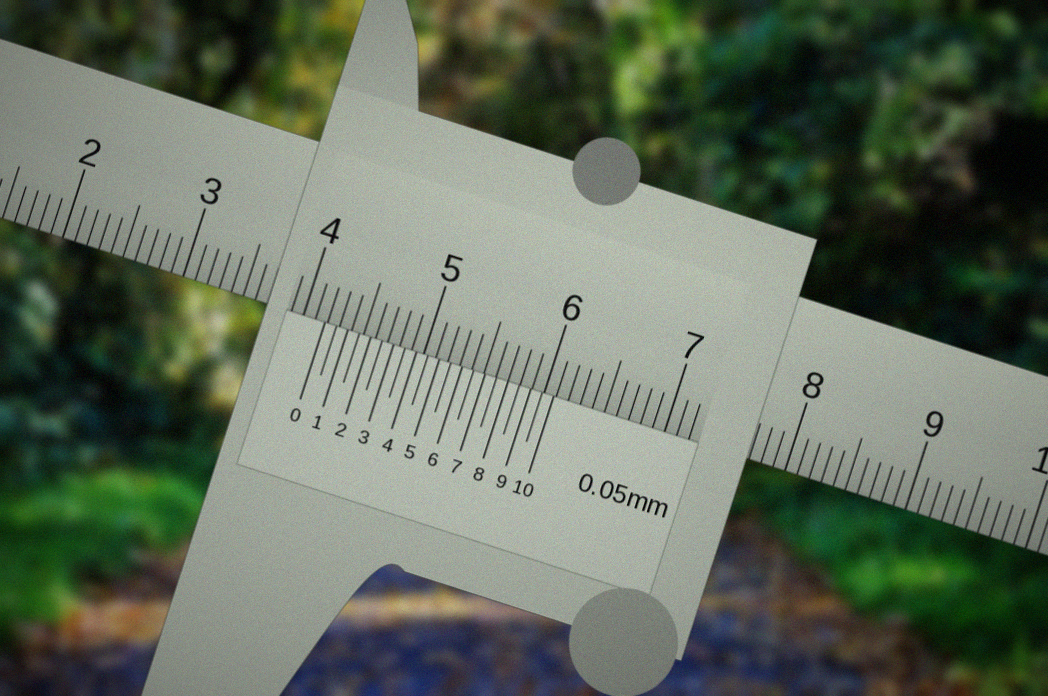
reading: value=41.8 unit=mm
